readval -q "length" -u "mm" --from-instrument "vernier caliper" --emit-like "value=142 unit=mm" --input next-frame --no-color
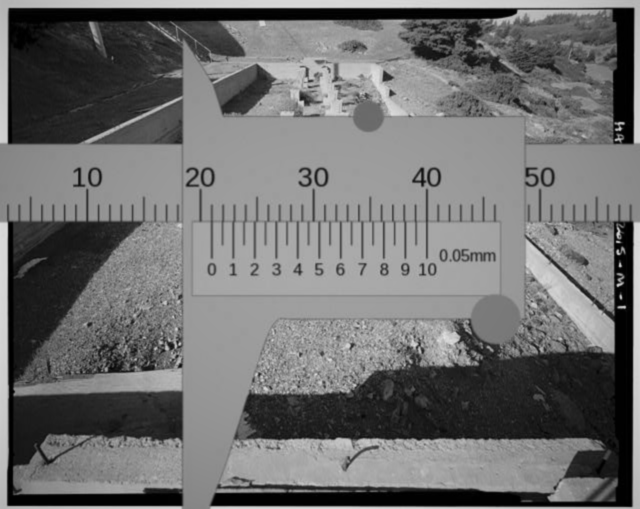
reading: value=21.0 unit=mm
